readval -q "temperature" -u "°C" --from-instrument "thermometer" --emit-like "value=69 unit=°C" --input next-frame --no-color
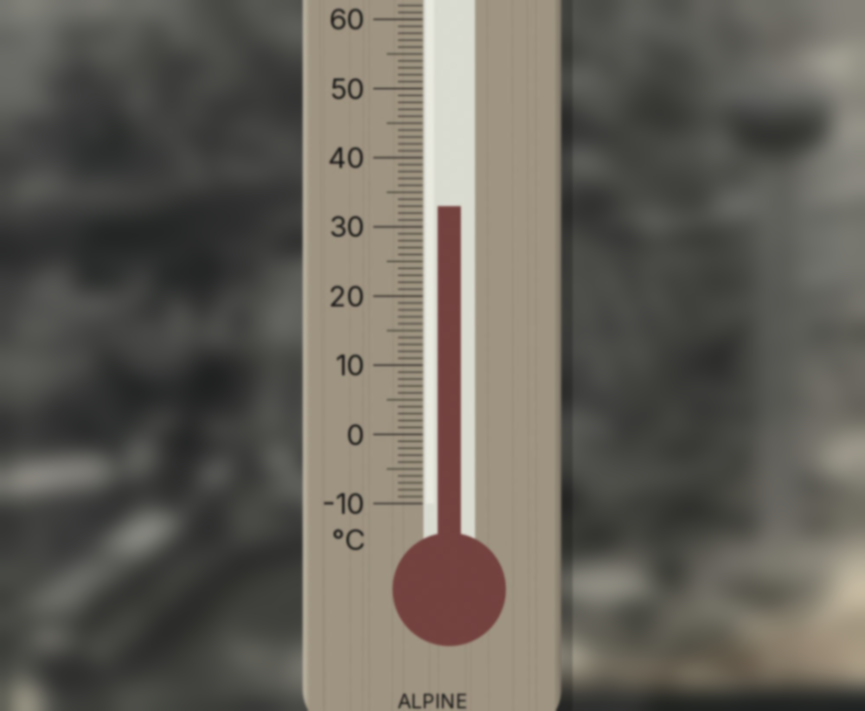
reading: value=33 unit=°C
